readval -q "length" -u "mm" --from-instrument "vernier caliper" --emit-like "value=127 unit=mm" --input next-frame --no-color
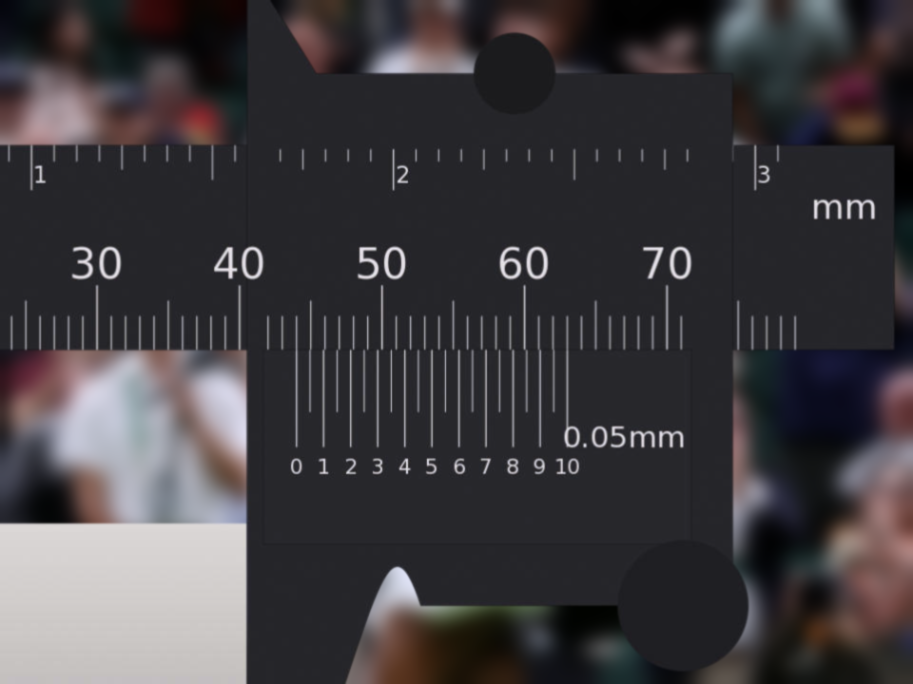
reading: value=44.0 unit=mm
